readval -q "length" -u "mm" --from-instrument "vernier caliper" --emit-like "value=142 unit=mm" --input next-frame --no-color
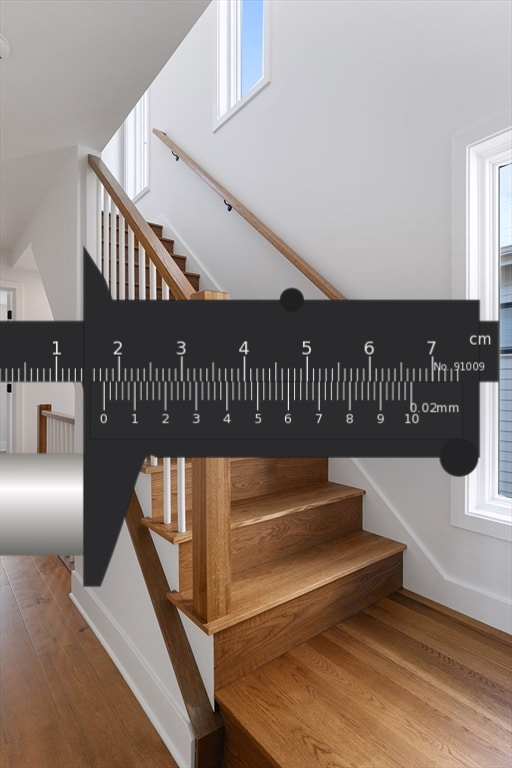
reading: value=17.6 unit=mm
